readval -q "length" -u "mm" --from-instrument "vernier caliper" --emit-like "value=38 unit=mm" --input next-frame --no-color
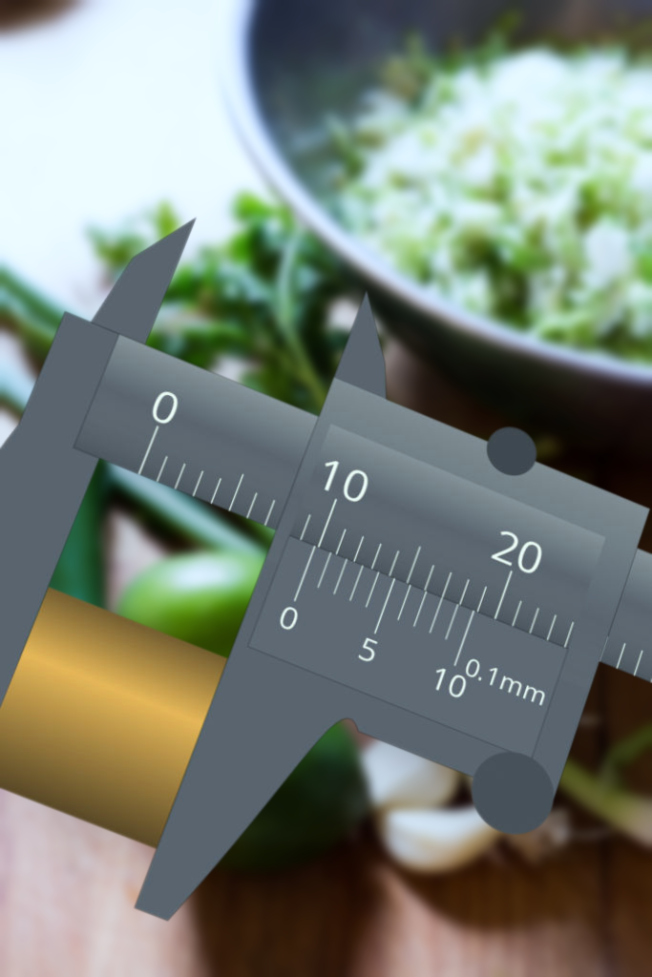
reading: value=9.8 unit=mm
